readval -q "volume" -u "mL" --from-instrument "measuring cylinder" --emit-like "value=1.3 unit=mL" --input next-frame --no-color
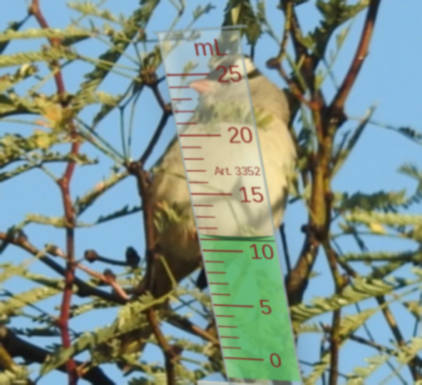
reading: value=11 unit=mL
